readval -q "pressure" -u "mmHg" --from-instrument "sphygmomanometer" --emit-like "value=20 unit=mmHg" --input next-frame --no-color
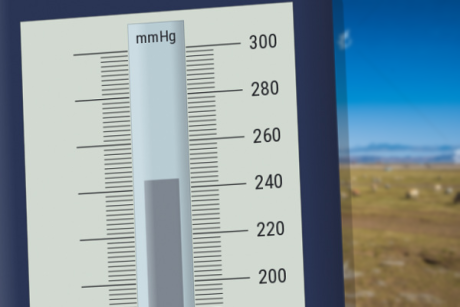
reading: value=244 unit=mmHg
